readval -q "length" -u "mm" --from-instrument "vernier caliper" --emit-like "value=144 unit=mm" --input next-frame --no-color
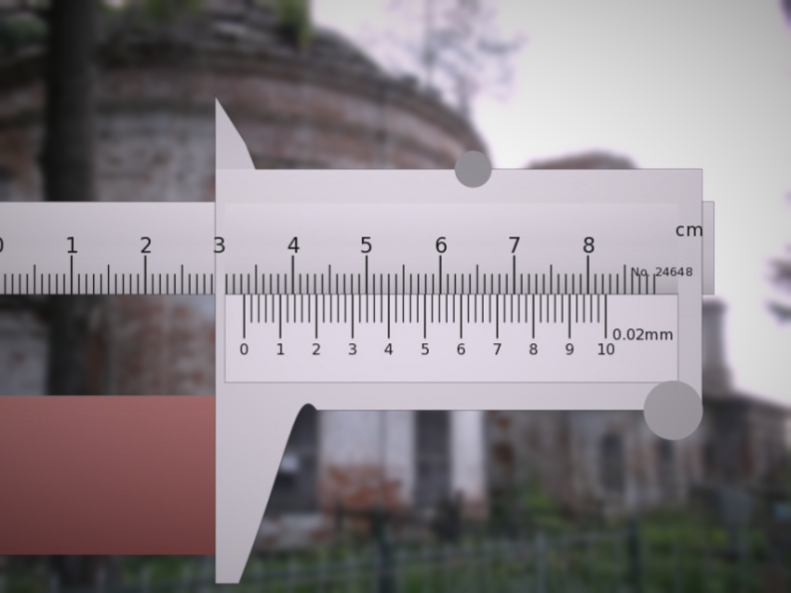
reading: value=33.4 unit=mm
